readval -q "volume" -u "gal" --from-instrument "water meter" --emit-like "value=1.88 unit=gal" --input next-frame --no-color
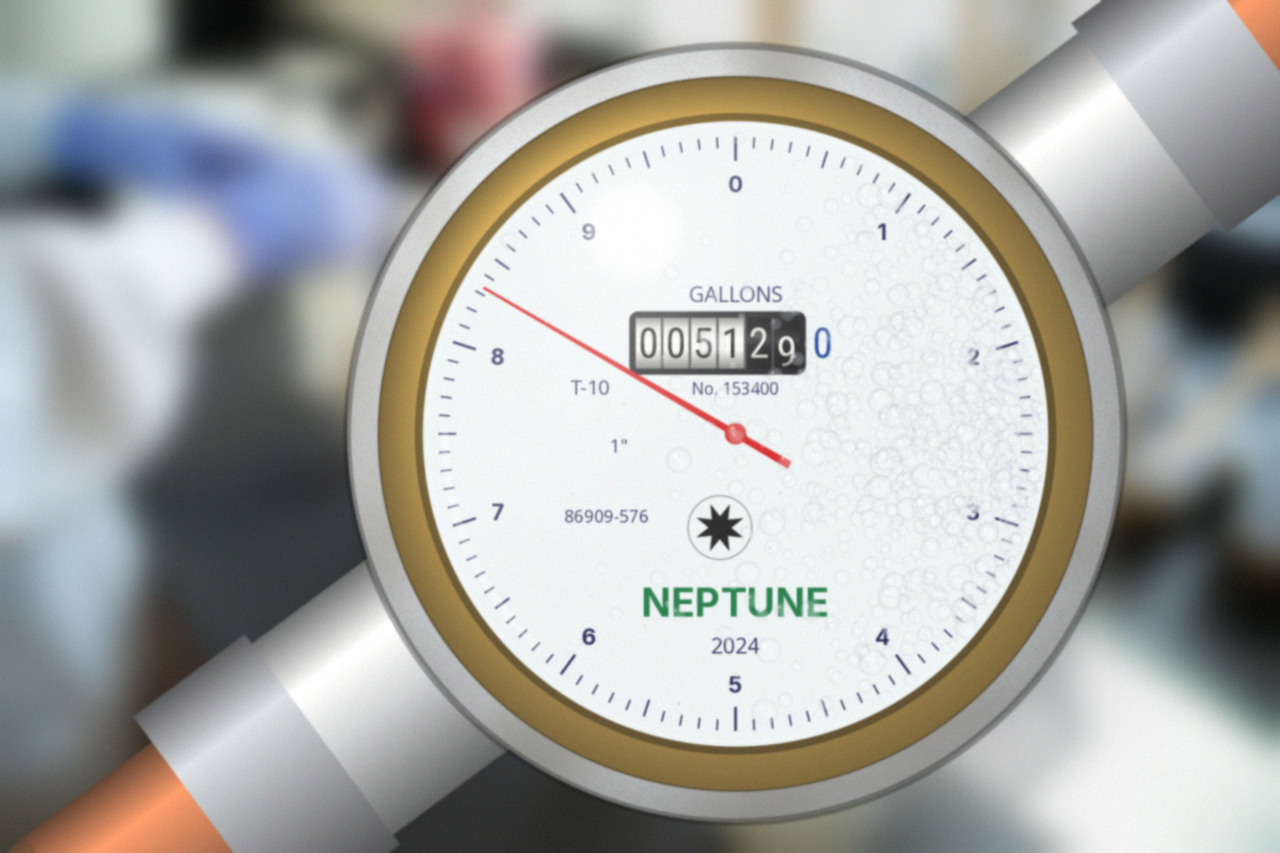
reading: value=51288.3 unit=gal
